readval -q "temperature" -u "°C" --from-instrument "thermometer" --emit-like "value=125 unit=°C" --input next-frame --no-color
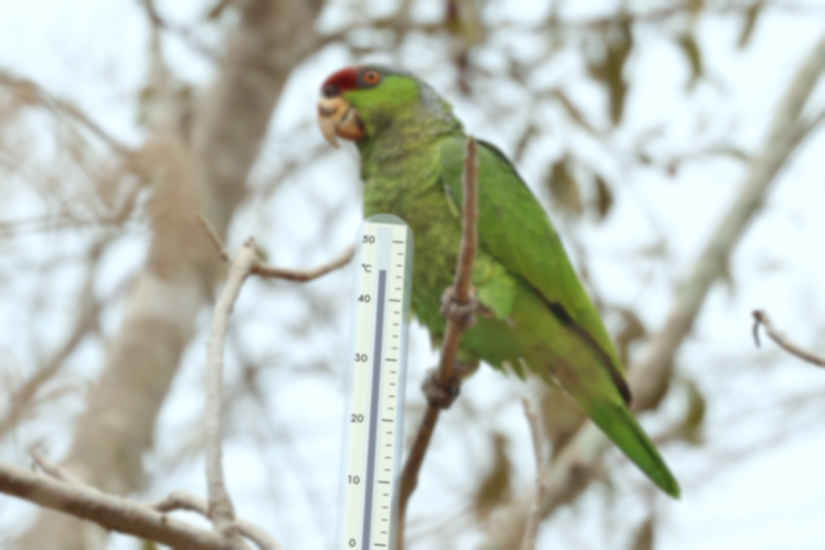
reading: value=45 unit=°C
